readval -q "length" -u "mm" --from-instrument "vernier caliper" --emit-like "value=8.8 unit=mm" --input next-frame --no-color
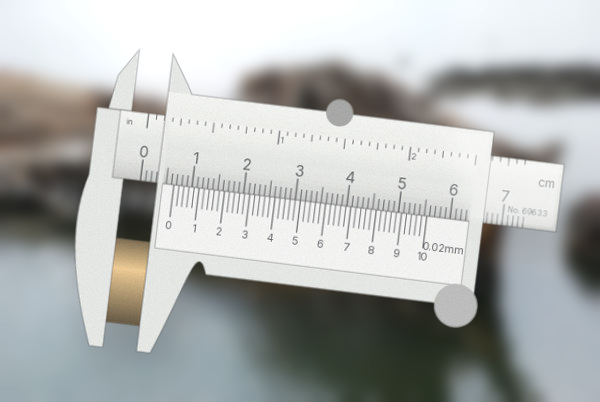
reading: value=6.5 unit=mm
